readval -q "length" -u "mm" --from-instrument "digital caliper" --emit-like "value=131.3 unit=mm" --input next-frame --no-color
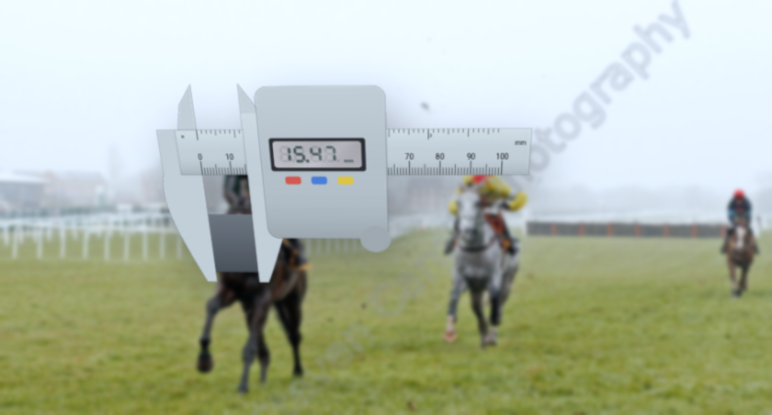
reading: value=15.47 unit=mm
